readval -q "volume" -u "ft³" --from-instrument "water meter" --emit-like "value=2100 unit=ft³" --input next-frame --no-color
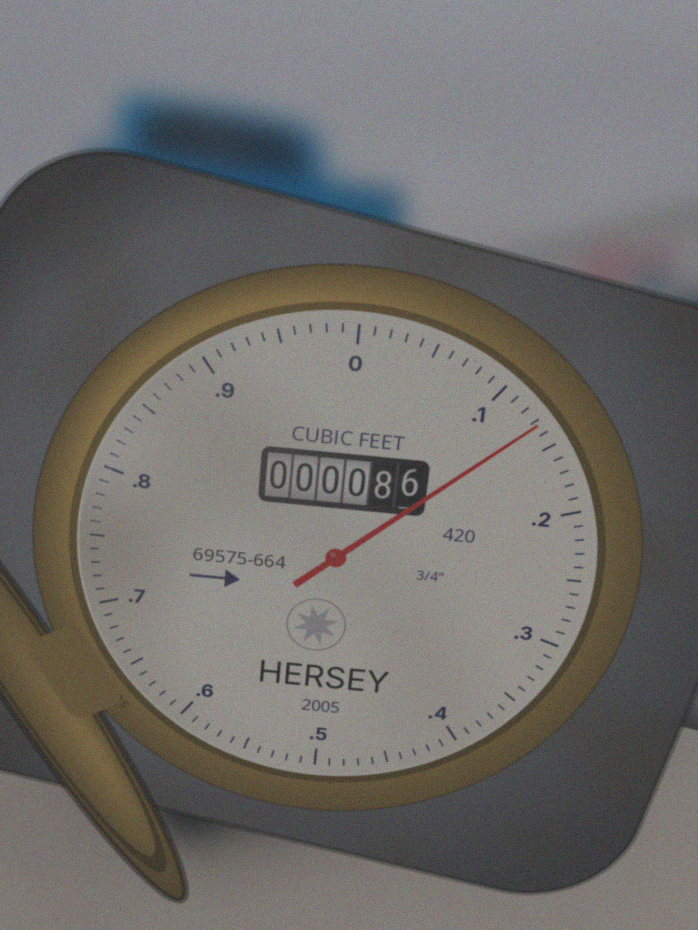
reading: value=86.13 unit=ft³
